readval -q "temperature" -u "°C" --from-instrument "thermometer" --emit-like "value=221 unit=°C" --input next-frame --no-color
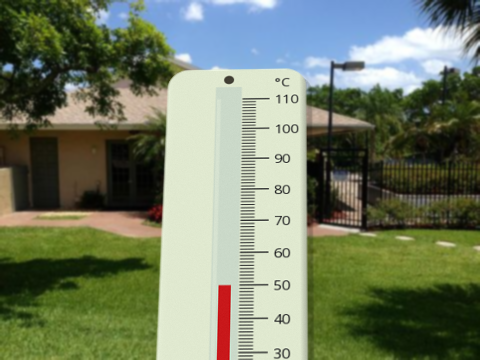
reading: value=50 unit=°C
